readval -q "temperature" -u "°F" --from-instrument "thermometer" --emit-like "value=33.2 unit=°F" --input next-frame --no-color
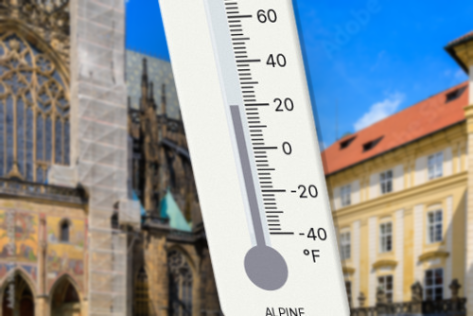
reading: value=20 unit=°F
